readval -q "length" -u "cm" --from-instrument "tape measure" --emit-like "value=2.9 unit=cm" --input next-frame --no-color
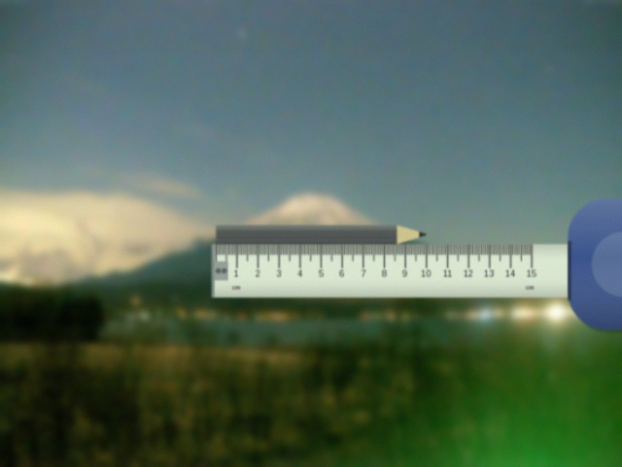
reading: value=10 unit=cm
